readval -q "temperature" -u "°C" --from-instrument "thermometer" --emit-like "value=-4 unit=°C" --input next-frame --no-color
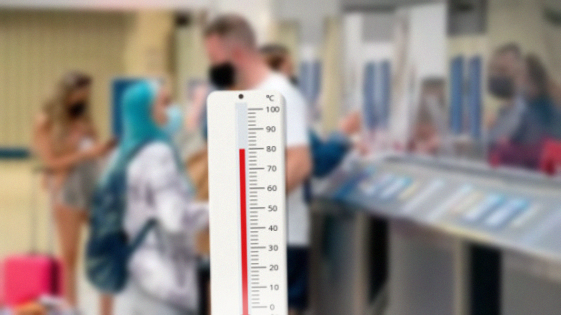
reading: value=80 unit=°C
